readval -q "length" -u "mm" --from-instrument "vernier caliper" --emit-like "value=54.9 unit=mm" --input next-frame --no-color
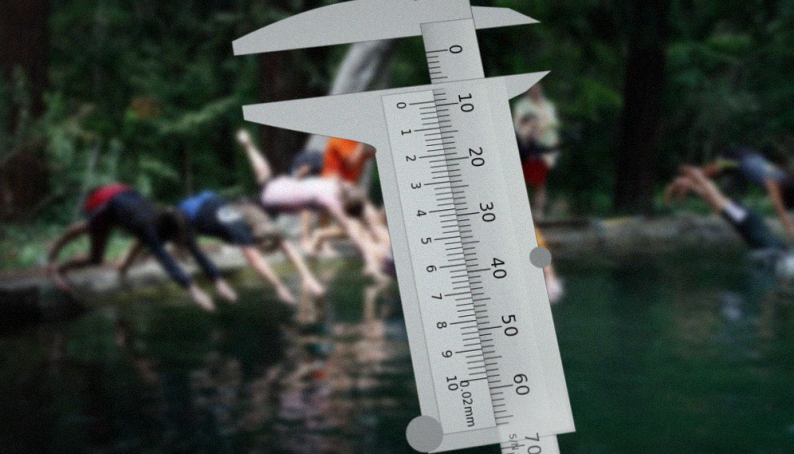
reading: value=9.2 unit=mm
